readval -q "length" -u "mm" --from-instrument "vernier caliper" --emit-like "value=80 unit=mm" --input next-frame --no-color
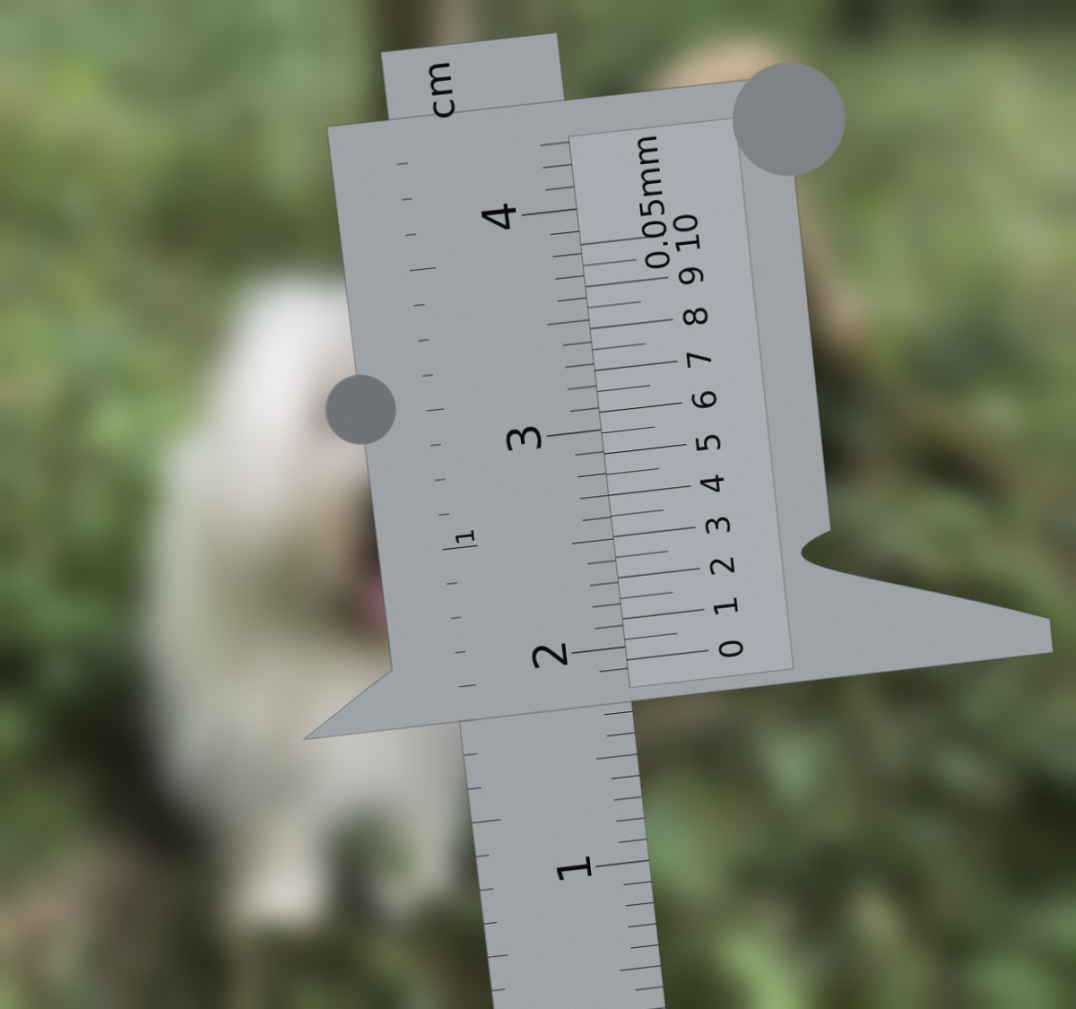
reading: value=19.40 unit=mm
